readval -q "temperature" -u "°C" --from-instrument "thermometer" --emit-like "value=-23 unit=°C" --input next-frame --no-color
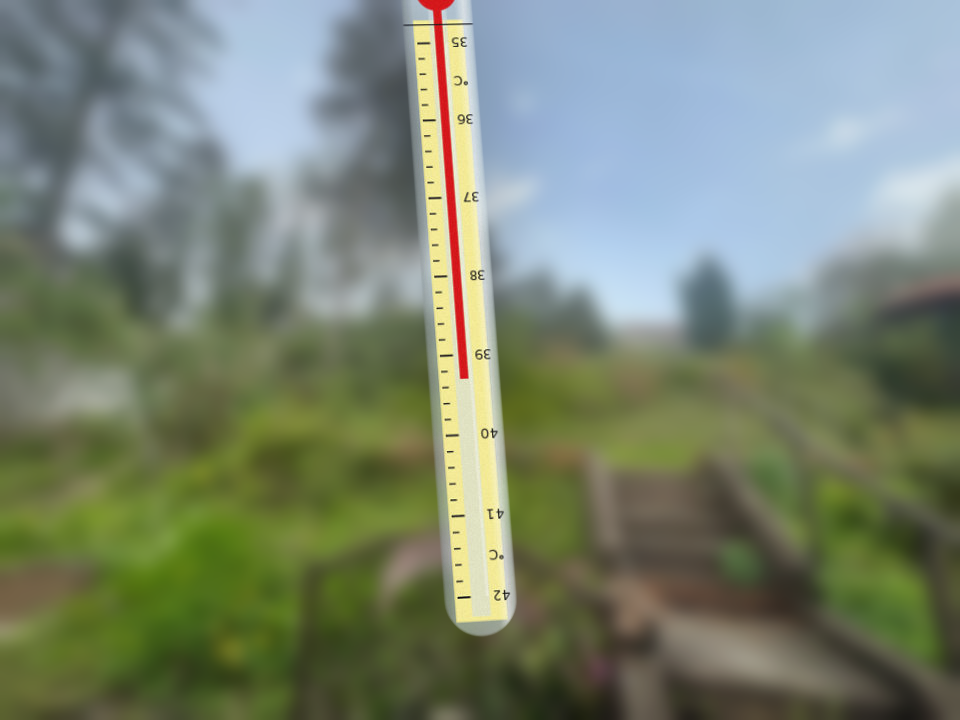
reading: value=39.3 unit=°C
